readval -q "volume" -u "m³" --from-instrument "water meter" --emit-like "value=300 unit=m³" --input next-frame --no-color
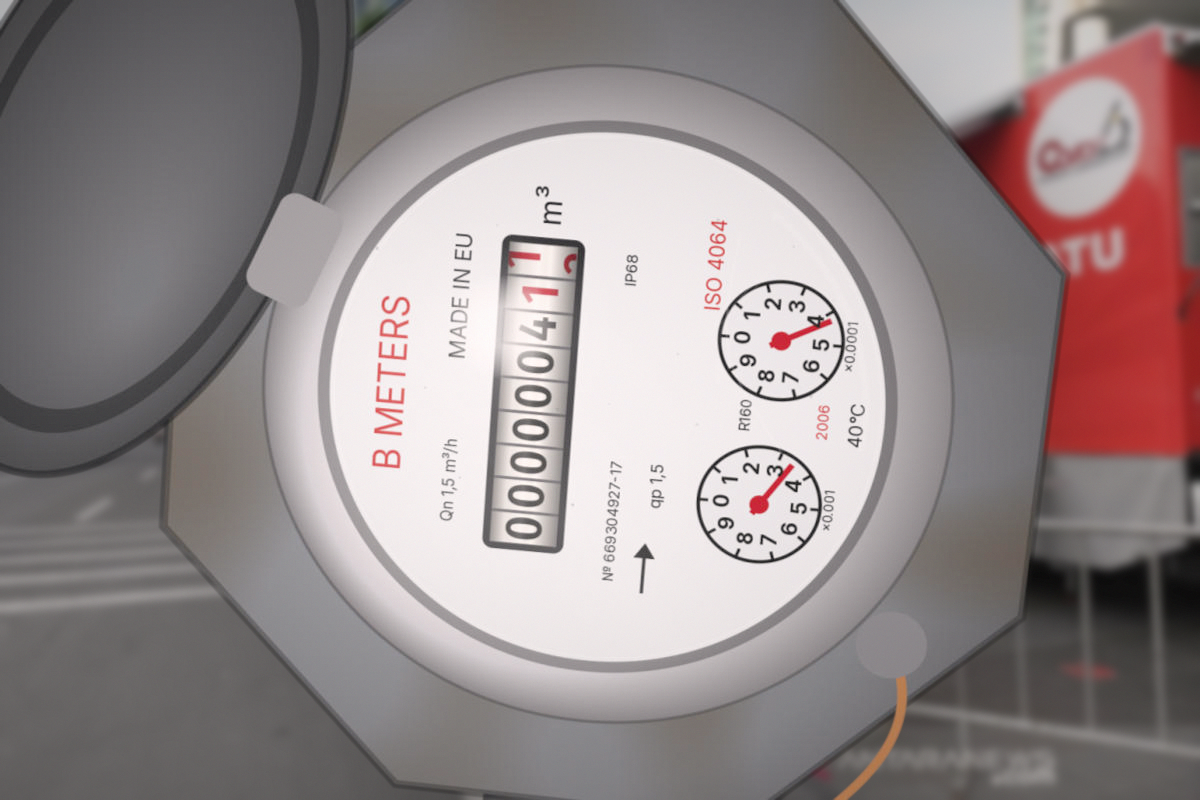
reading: value=4.1134 unit=m³
